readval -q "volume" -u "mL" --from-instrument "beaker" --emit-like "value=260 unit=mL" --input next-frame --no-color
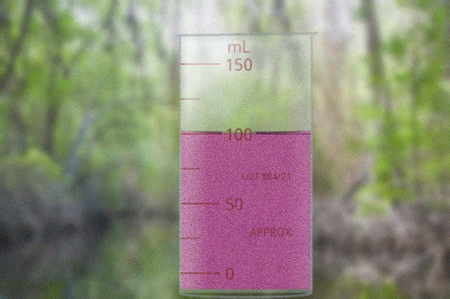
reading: value=100 unit=mL
